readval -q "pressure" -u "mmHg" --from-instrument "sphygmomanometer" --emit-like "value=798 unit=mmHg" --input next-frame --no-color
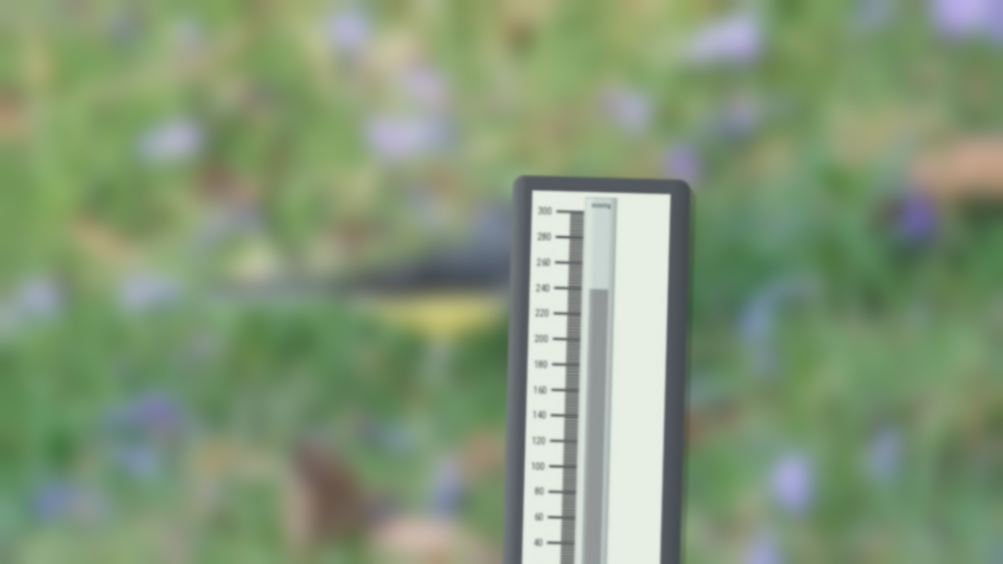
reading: value=240 unit=mmHg
